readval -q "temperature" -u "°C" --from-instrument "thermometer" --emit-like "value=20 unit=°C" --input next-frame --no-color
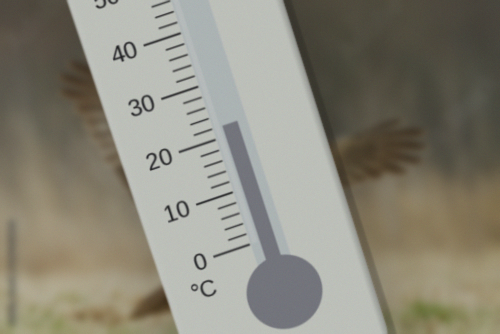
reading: value=22 unit=°C
